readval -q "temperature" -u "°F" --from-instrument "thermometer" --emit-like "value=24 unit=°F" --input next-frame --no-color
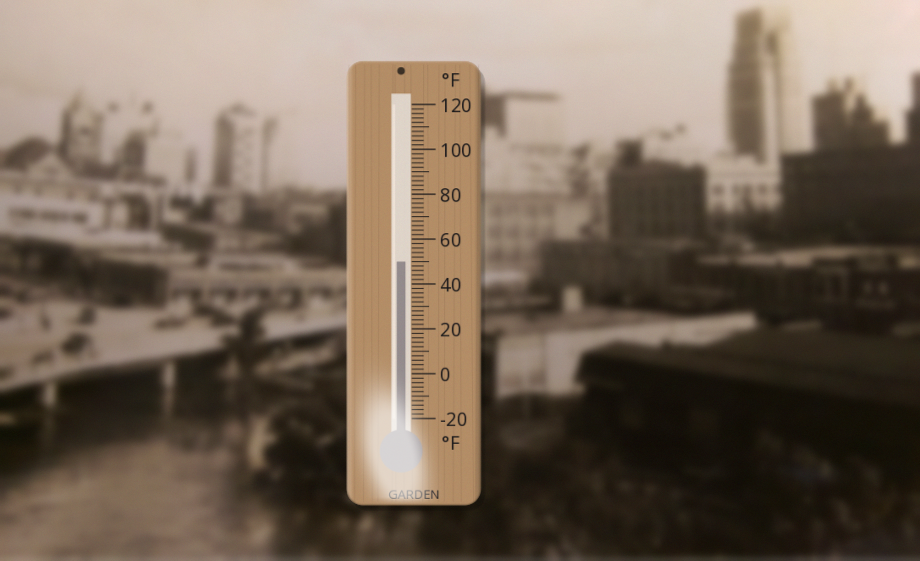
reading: value=50 unit=°F
